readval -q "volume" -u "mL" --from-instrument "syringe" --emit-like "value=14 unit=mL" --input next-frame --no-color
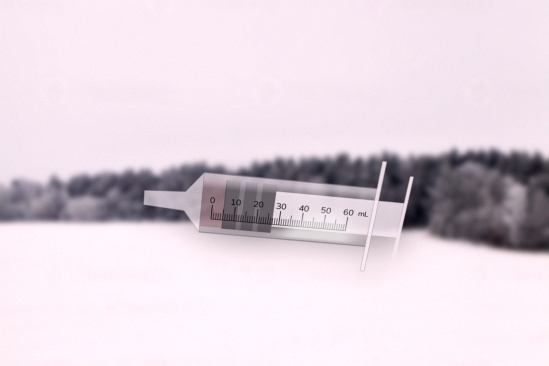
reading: value=5 unit=mL
